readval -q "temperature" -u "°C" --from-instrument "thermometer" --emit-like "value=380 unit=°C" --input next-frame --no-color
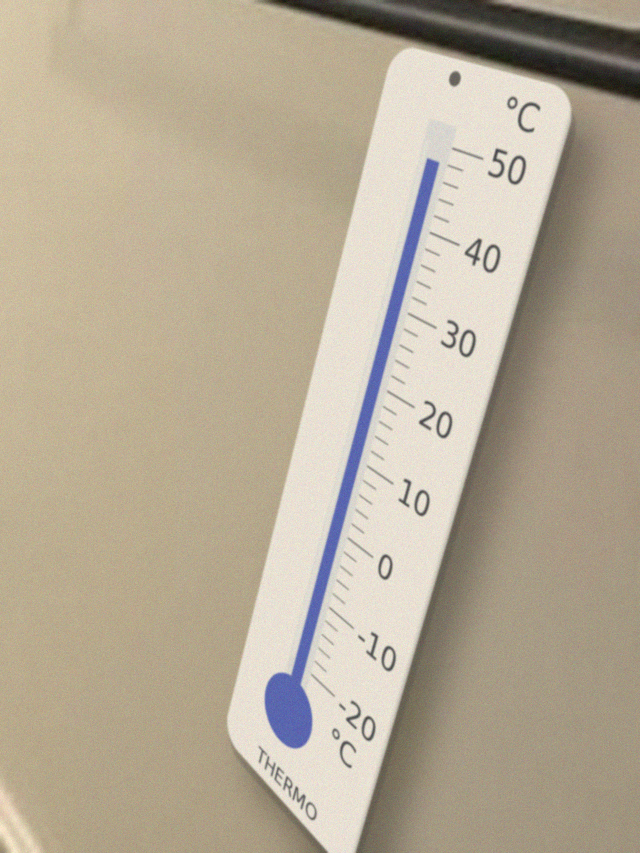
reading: value=48 unit=°C
